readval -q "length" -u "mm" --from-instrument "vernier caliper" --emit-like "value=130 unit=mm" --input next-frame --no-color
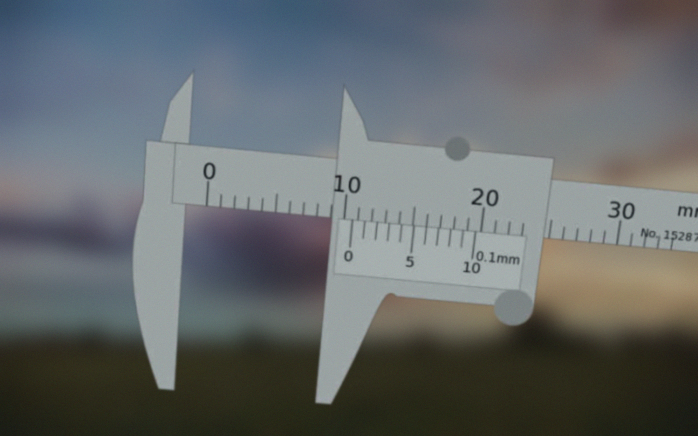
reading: value=10.6 unit=mm
